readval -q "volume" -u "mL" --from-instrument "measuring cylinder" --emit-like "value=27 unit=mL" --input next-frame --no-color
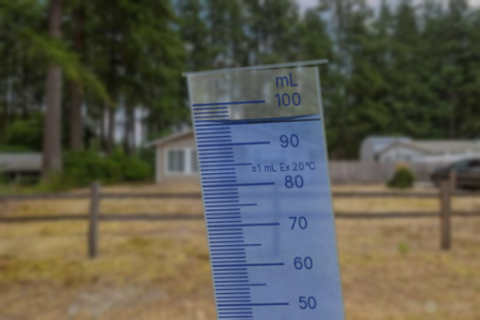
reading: value=95 unit=mL
